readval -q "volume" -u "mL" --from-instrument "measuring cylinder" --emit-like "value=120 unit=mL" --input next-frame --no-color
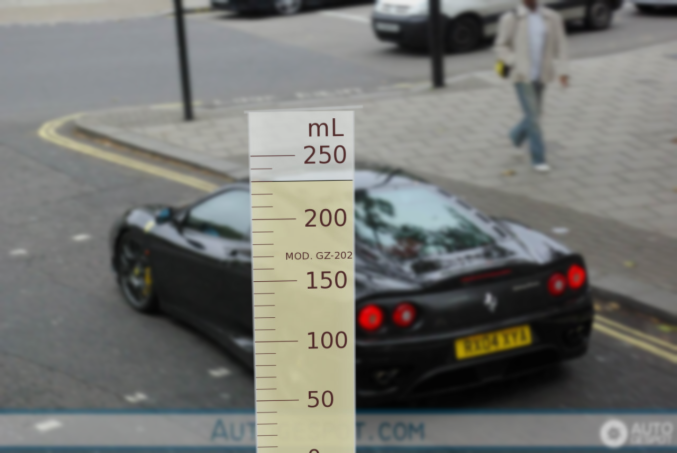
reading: value=230 unit=mL
